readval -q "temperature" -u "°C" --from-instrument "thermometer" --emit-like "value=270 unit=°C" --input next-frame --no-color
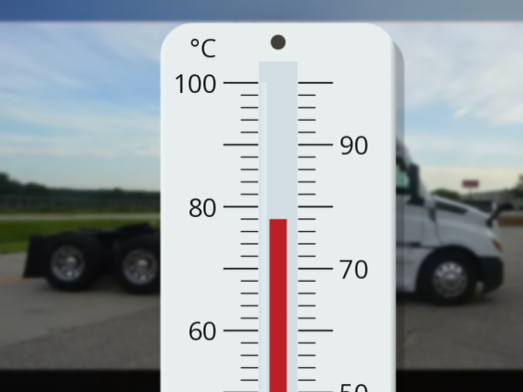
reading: value=78 unit=°C
